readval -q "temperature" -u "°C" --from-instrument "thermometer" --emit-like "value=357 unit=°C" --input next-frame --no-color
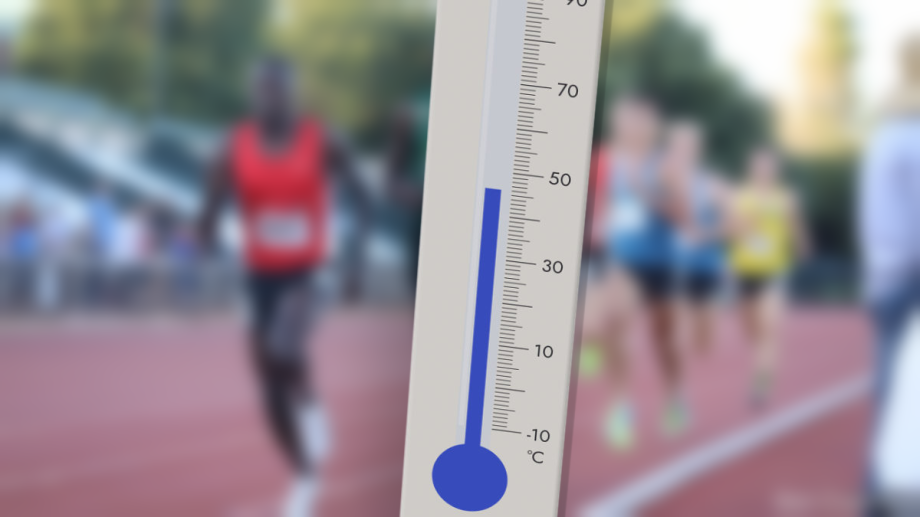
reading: value=46 unit=°C
